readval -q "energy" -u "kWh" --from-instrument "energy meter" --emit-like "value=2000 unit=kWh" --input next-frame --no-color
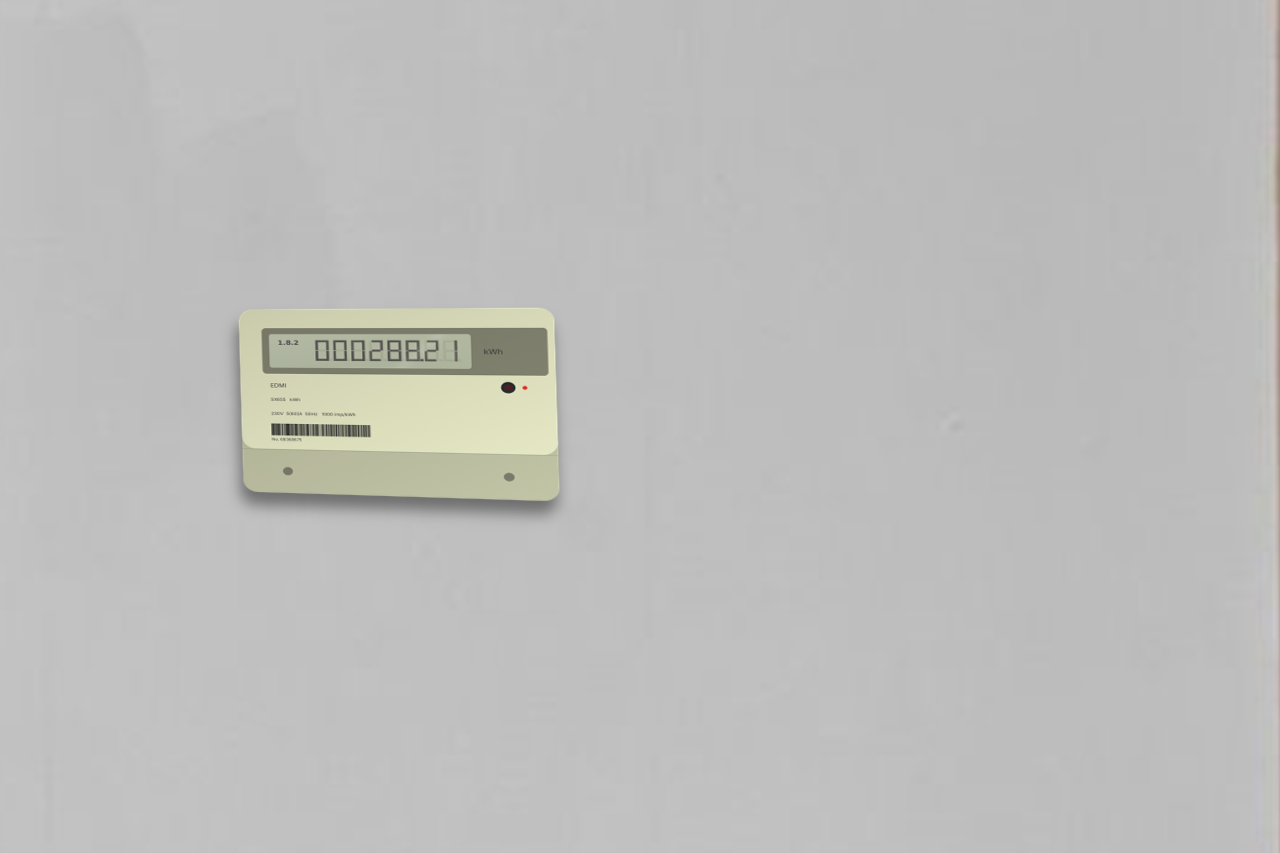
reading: value=288.21 unit=kWh
